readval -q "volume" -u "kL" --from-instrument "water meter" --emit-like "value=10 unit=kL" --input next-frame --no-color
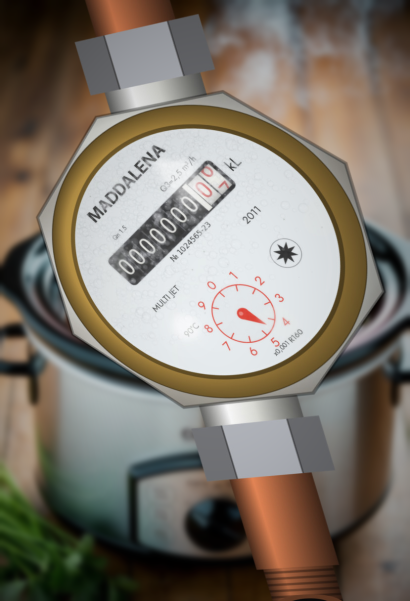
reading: value=0.064 unit=kL
